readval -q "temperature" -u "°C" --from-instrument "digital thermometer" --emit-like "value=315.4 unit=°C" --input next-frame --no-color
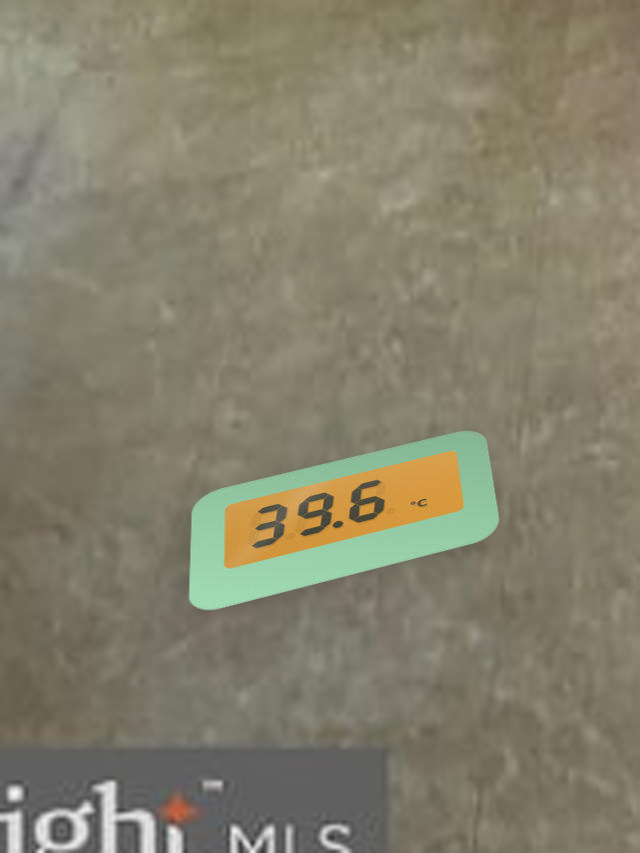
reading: value=39.6 unit=°C
